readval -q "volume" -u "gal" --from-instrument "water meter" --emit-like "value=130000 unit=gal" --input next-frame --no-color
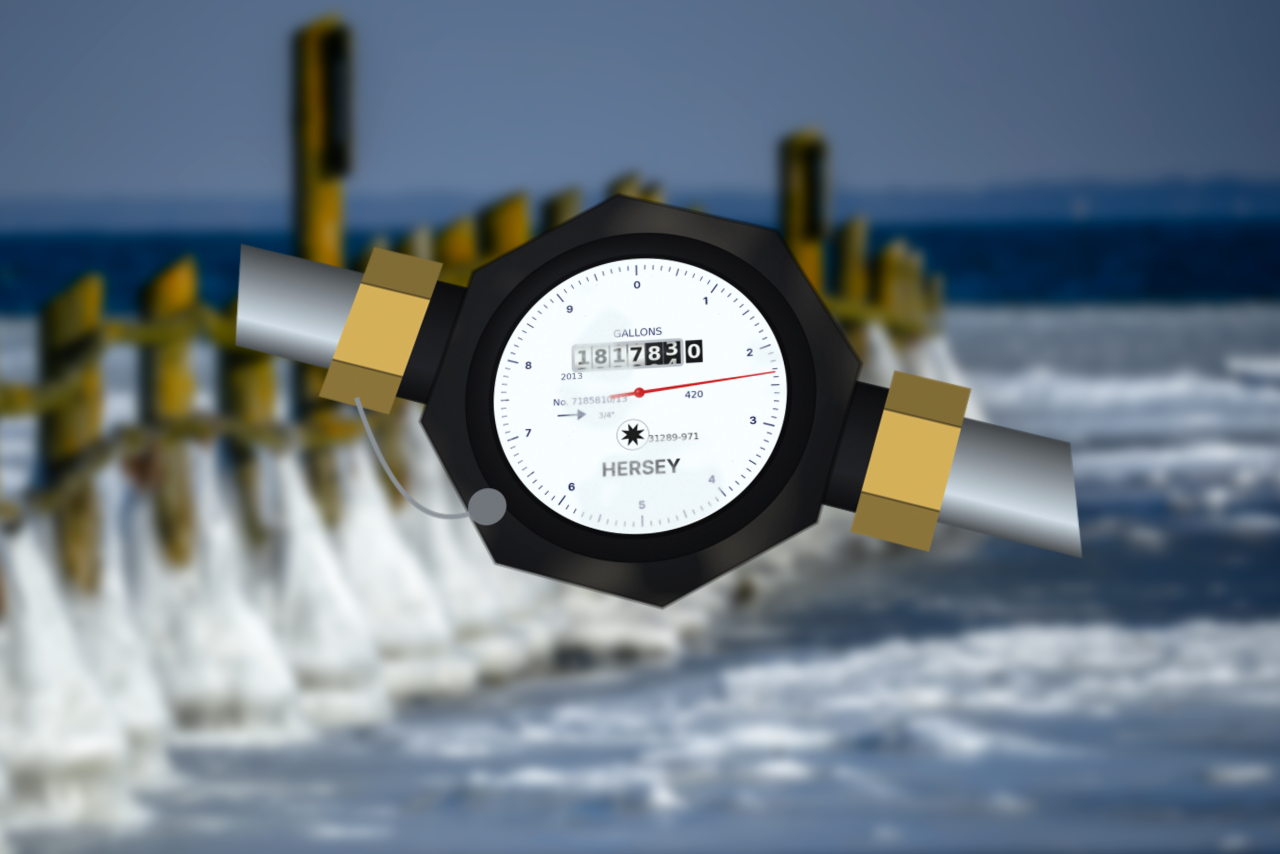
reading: value=1817832.3 unit=gal
